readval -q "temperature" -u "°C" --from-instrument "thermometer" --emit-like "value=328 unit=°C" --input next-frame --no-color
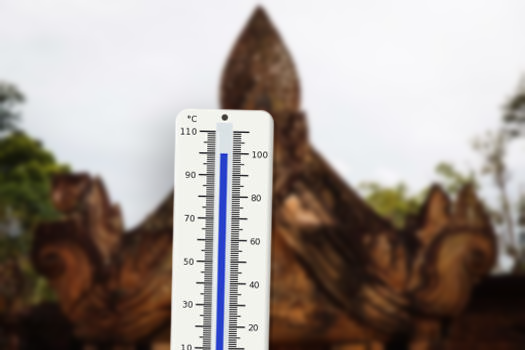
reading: value=100 unit=°C
